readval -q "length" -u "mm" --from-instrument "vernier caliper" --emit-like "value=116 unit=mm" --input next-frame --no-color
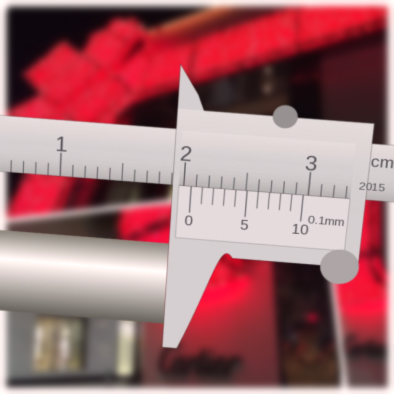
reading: value=20.6 unit=mm
